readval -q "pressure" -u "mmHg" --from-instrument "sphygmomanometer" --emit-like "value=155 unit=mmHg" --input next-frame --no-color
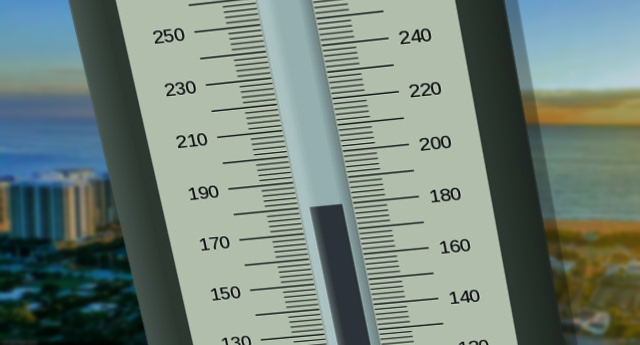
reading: value=180 unit=mmHg
